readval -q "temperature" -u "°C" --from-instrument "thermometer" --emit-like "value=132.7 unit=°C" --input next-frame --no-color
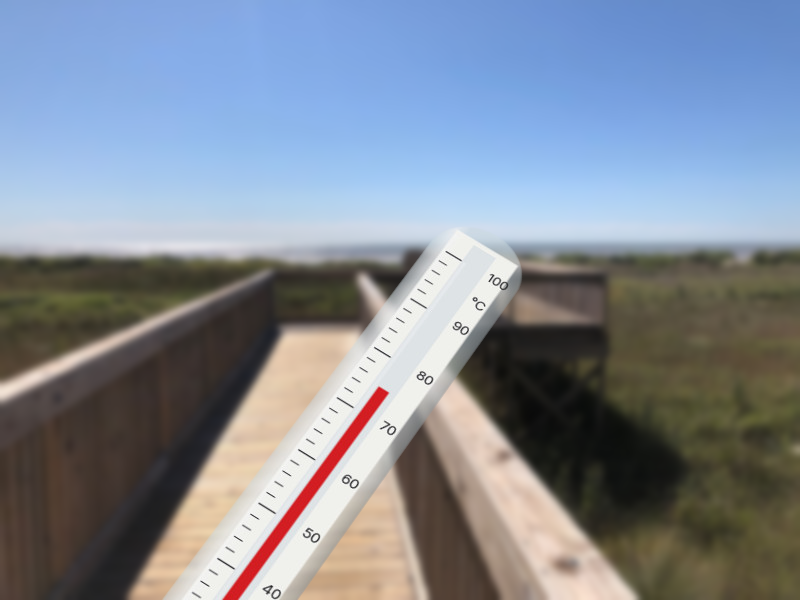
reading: value=75 unit=°C
